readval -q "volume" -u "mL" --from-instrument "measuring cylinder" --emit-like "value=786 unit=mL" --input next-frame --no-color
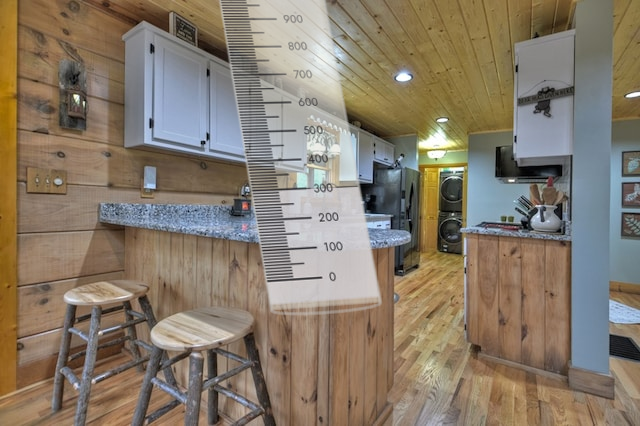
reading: value=300 unit=mL
